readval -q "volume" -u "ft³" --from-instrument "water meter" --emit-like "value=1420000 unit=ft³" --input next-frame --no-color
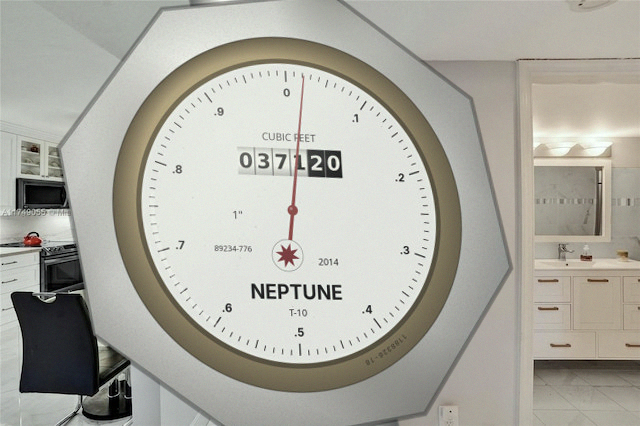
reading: value=37120.02 unit=ft³
